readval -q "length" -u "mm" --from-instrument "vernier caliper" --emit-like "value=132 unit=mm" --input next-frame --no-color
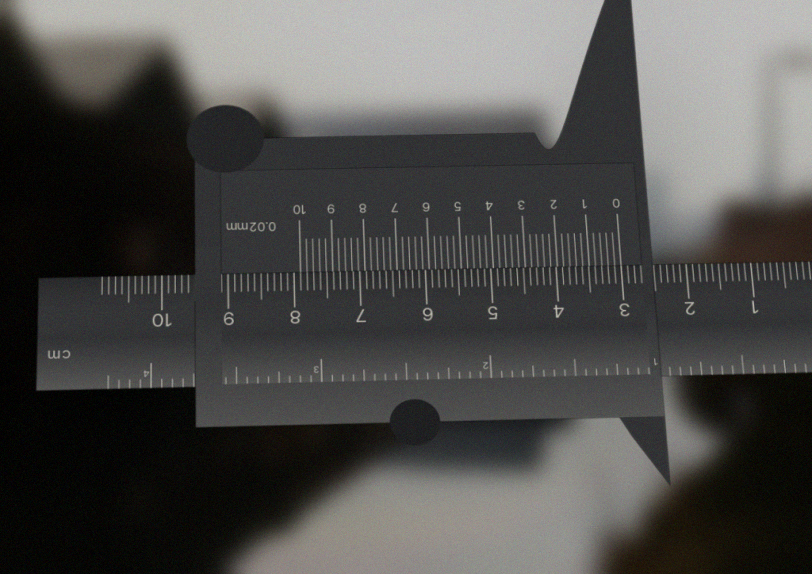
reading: value=30.0 unit=mm
